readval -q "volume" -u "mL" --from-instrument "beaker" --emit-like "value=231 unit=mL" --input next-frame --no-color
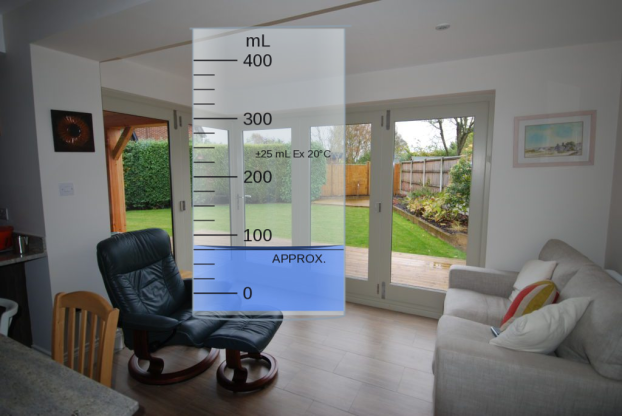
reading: value=75 unit=mL
